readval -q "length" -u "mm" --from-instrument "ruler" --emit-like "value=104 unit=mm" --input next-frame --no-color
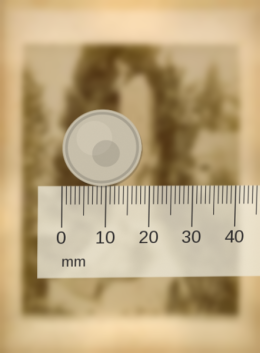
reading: value=18 unit=mm
